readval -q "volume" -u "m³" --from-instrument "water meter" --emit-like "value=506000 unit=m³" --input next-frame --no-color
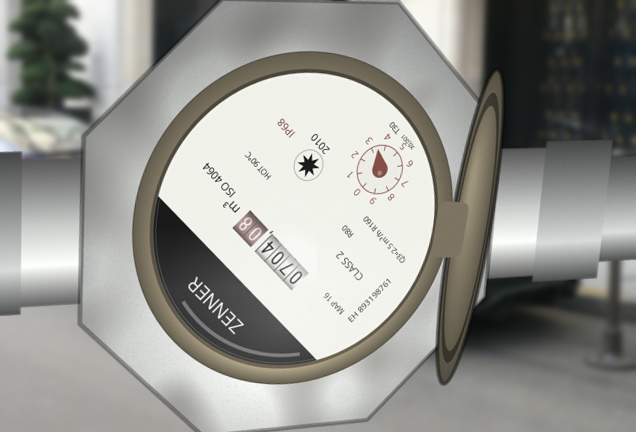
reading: value=704.083 unit=m³
